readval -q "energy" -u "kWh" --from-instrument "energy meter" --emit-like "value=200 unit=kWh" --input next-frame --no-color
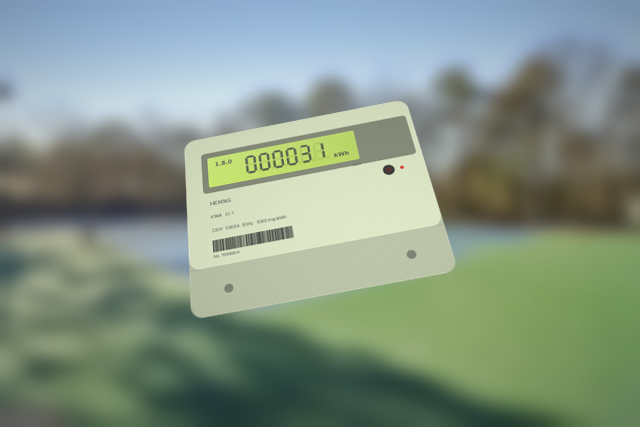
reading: value=31 unit=kWh
